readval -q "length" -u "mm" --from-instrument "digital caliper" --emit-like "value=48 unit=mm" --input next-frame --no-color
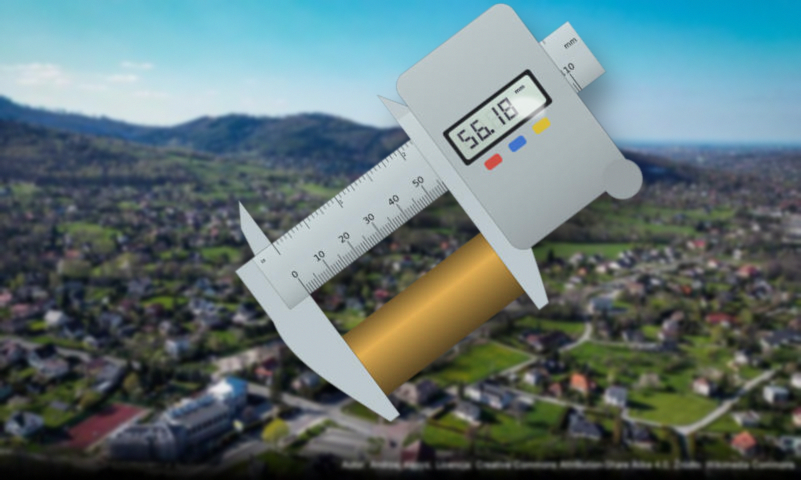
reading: value=56.18 unit=mm
